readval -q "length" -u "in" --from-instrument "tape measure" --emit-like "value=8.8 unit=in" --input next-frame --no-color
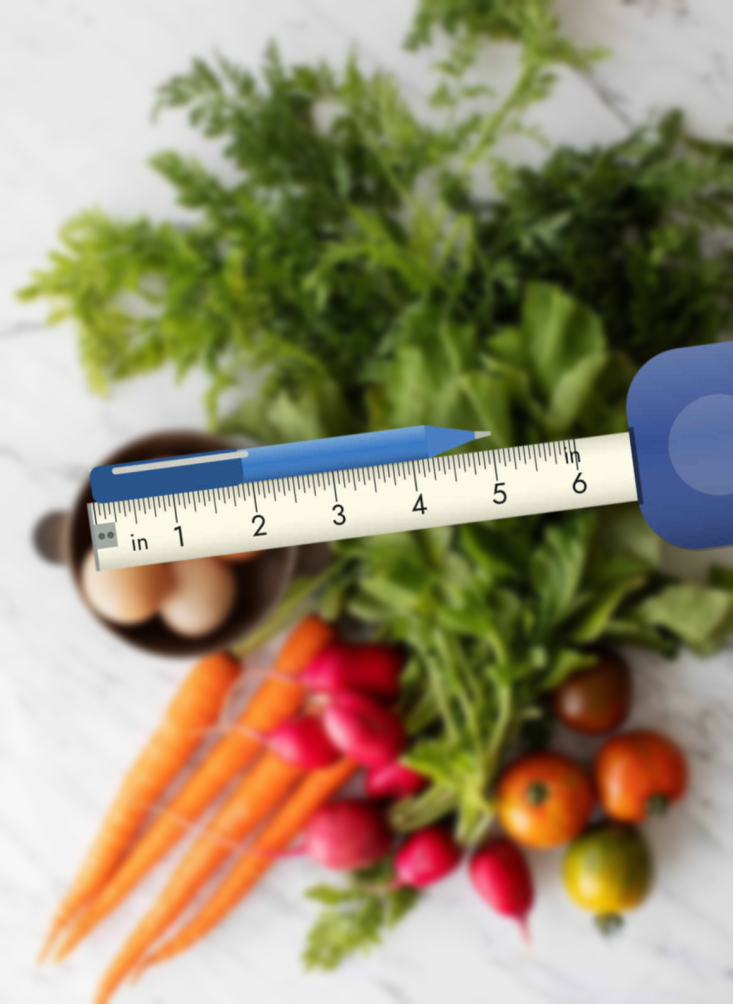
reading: value=5 unit=in
